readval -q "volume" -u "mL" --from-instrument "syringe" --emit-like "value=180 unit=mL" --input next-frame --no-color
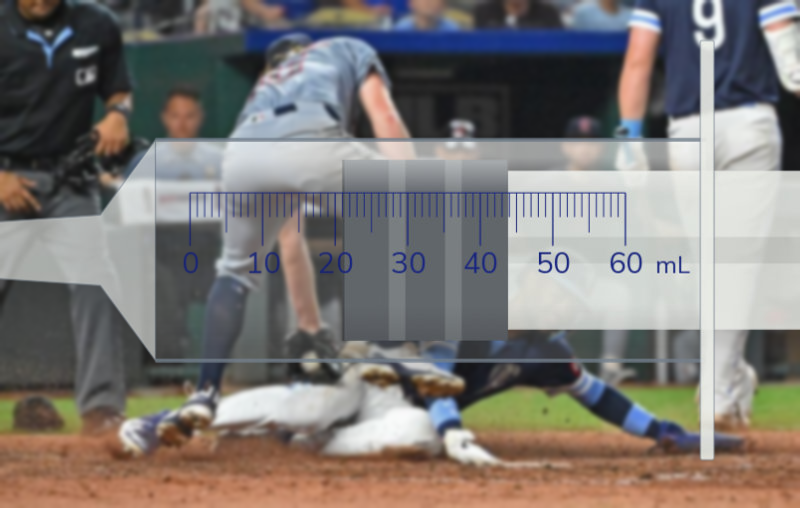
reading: value=21 unit=mL
